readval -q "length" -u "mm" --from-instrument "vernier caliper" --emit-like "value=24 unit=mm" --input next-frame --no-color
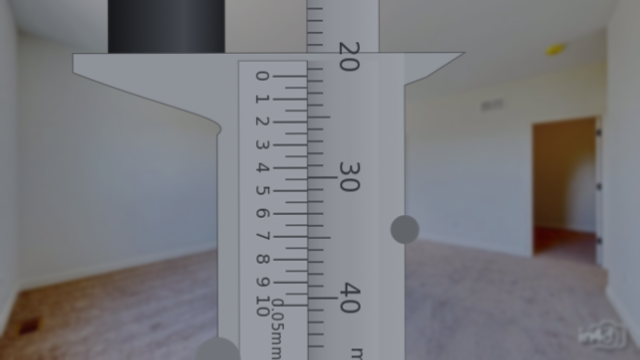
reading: value=21.6 unit=mm
